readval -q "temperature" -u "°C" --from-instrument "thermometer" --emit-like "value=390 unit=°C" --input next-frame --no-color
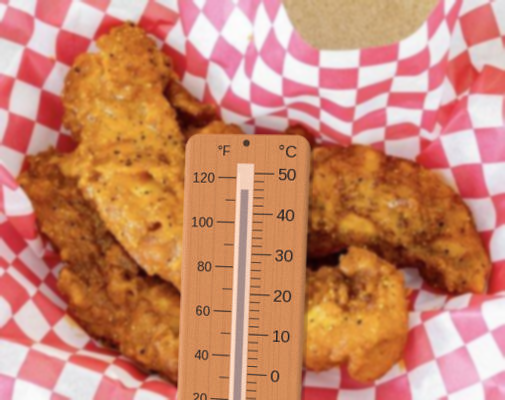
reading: value=46 unit=°C
